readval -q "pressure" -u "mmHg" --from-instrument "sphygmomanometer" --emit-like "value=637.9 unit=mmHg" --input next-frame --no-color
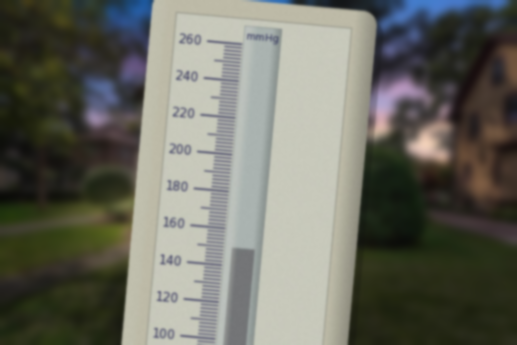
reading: value=150 unit=mmHg
